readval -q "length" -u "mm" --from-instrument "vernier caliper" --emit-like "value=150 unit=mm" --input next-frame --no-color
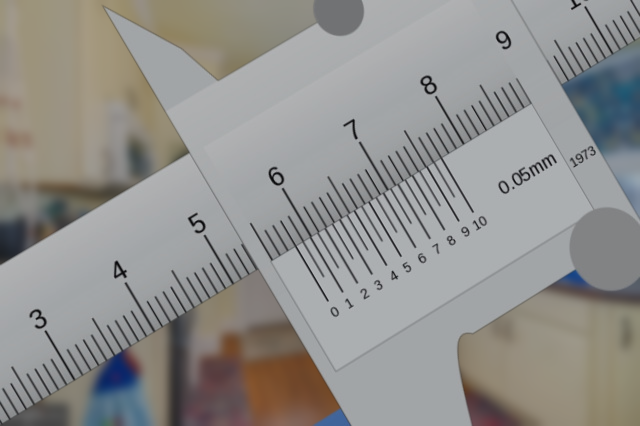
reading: value=58.0 unit=mm
